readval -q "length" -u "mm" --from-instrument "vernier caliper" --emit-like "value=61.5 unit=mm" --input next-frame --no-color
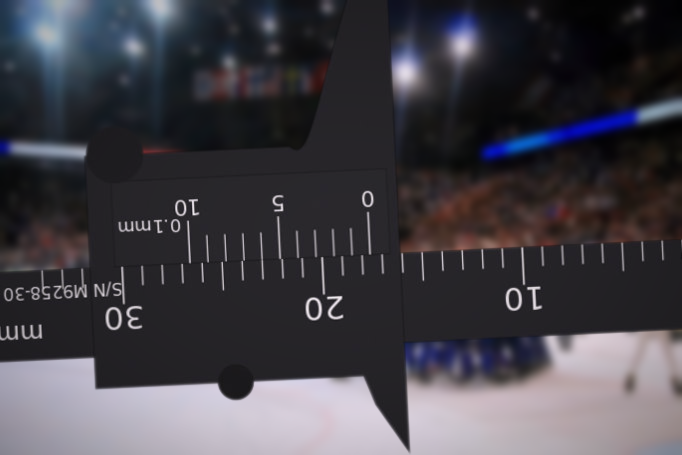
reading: value=17.6 unit=mm
